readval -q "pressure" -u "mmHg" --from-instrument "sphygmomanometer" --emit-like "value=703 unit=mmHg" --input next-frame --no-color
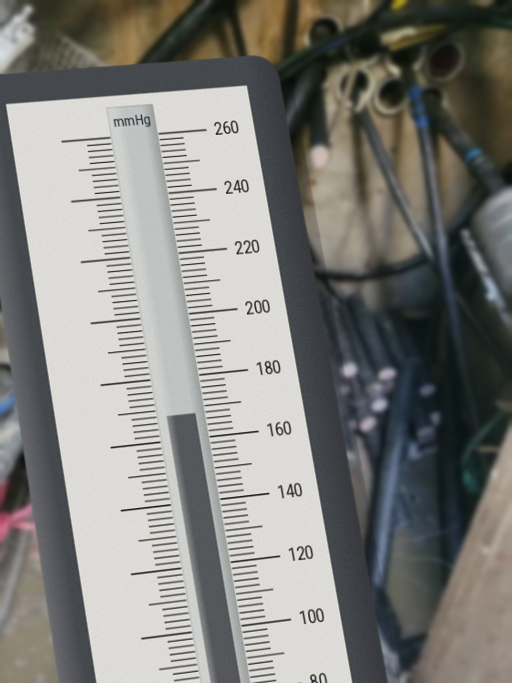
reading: value=168 unit=mmHg
